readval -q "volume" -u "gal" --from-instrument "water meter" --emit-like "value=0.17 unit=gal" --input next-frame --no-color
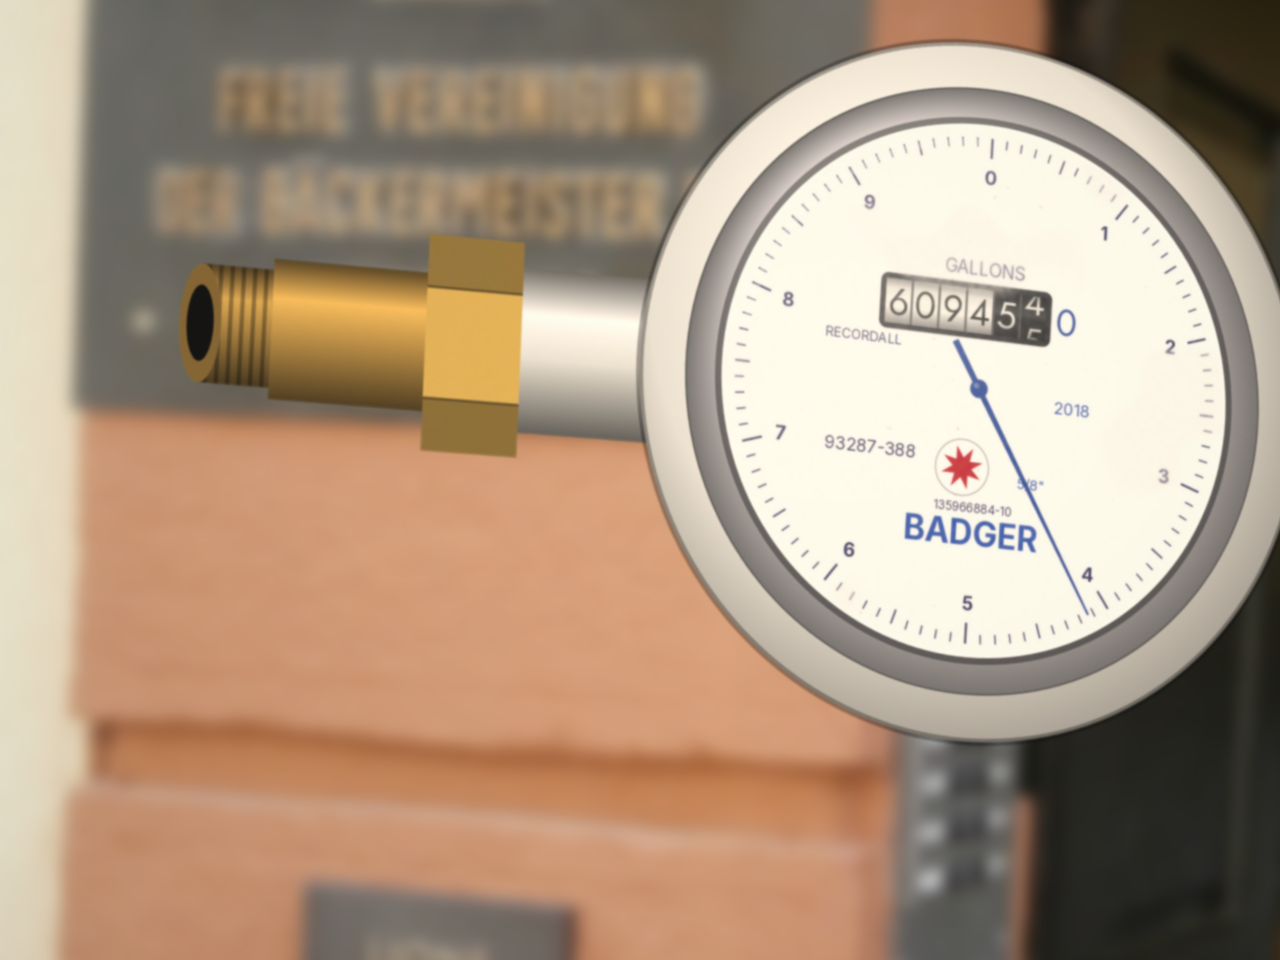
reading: value=6094544.1 unit=gal
